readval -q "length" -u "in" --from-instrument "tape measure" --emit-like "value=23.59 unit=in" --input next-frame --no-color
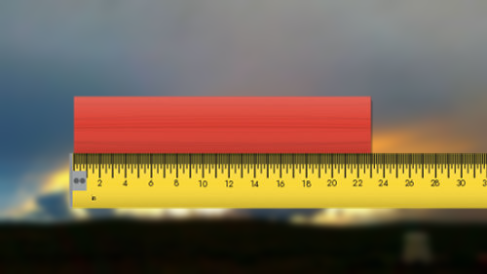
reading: value=23 unit=in
